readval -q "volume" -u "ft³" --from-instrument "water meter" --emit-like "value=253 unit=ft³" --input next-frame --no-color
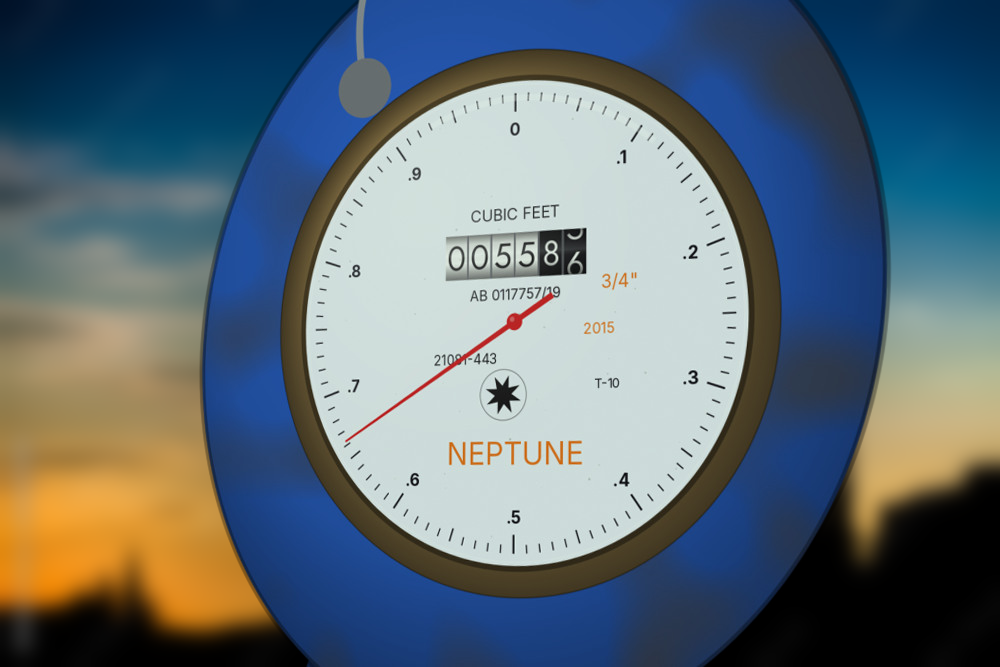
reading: value=5585.66 unit=ft³
